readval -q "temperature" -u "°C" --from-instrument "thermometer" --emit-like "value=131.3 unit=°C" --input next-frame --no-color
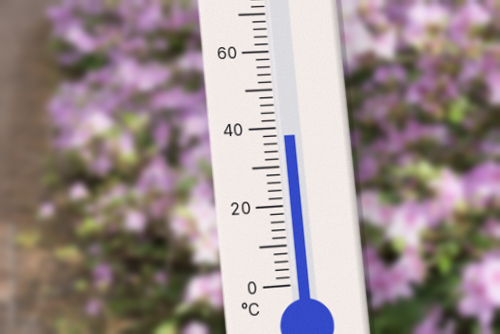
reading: value=38 unit=°C
